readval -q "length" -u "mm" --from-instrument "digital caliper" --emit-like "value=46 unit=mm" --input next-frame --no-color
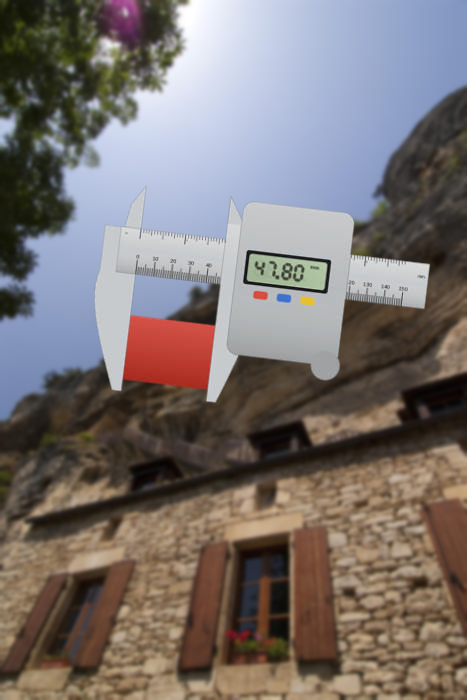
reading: value=47.80 unit=mm
